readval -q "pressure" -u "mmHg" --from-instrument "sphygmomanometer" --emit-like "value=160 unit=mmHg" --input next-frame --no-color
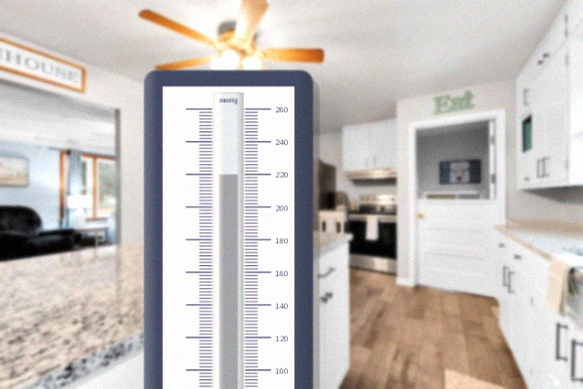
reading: value=220 unit=mmHg
